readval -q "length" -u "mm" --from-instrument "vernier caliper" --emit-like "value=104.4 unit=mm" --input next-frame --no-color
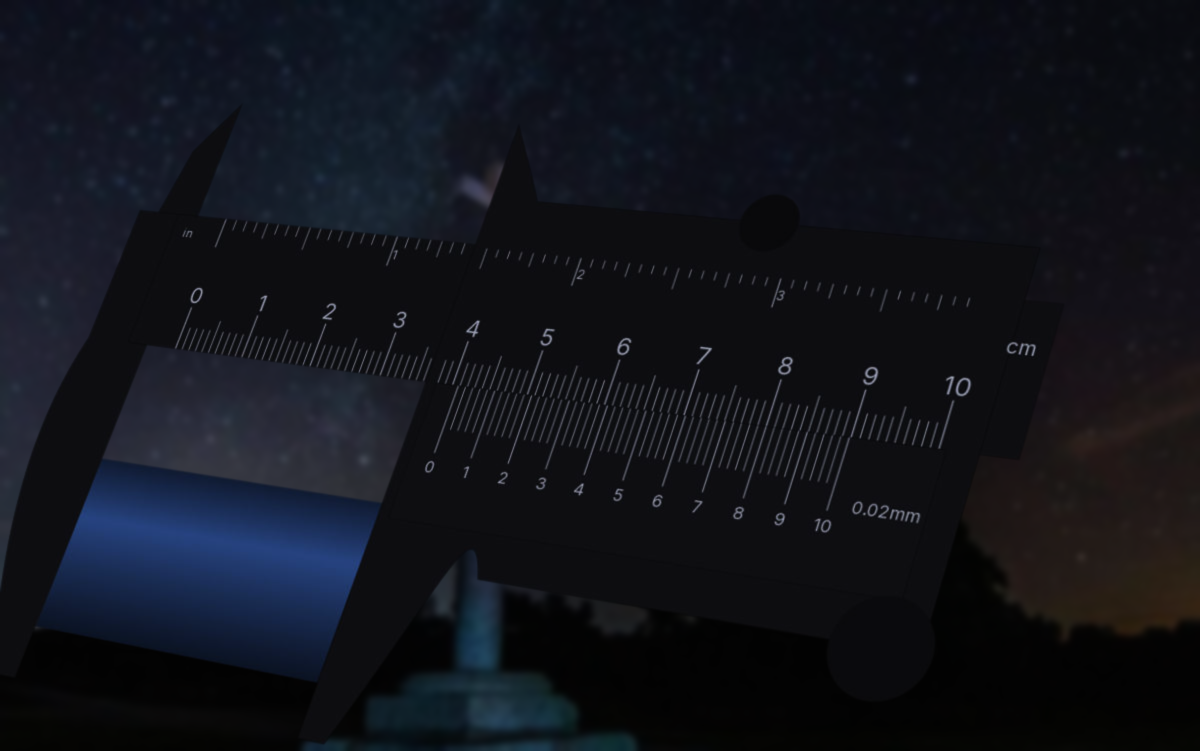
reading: value=40.8 unit=mm
